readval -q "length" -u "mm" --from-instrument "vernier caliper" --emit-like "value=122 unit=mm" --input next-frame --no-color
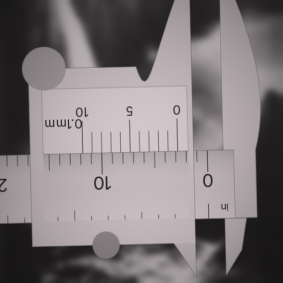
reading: value=2.8 unit=mm
